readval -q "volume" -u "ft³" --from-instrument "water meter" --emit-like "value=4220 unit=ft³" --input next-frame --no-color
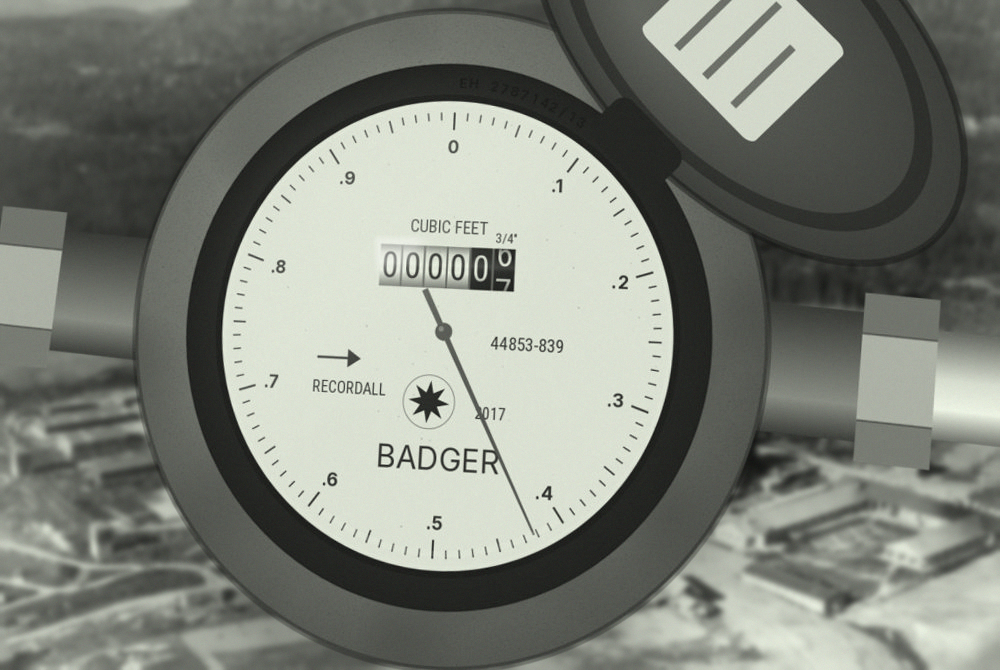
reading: value=6.42 unit=ft³
